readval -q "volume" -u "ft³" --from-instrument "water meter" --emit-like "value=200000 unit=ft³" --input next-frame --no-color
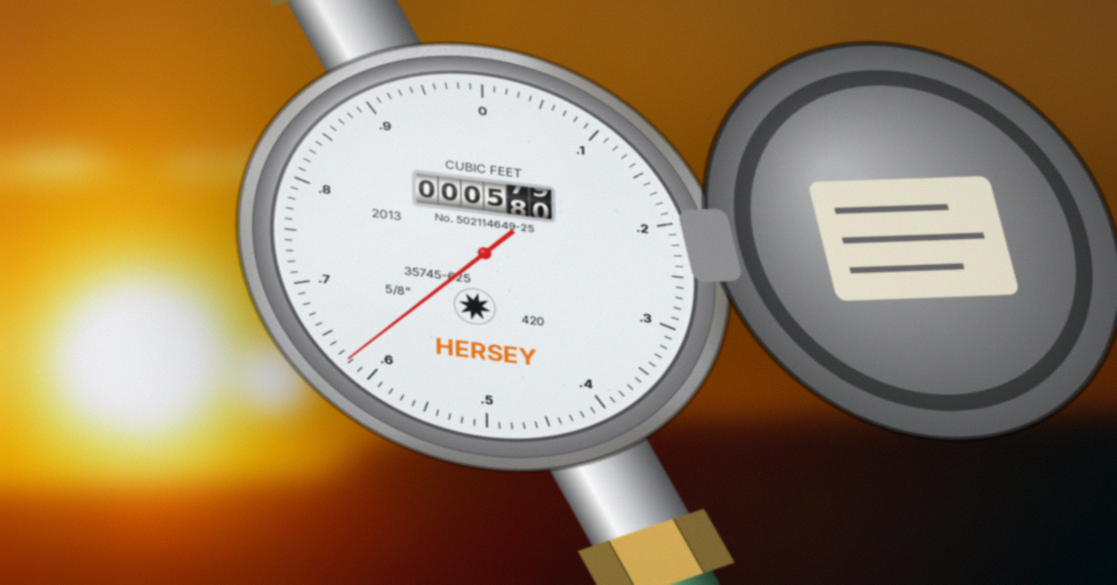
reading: value=579.62 unit=ft³
